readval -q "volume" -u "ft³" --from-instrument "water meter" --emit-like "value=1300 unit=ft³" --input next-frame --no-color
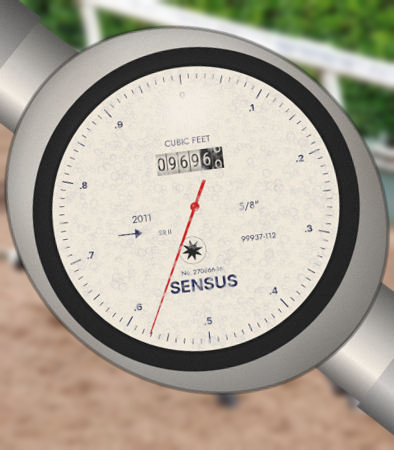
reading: value=96968.57 unit=ft³
